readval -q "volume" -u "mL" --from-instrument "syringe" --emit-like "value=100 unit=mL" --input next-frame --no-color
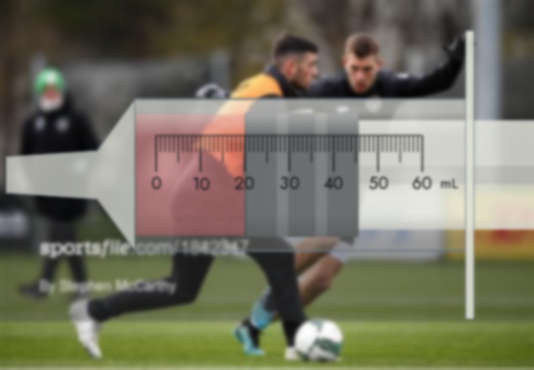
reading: value=20 unit=mL
